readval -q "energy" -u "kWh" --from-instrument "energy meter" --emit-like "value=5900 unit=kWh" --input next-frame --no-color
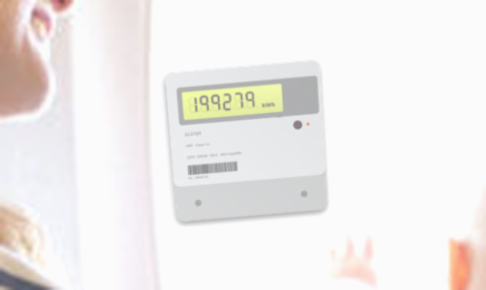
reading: value=199279 unit=kWh
